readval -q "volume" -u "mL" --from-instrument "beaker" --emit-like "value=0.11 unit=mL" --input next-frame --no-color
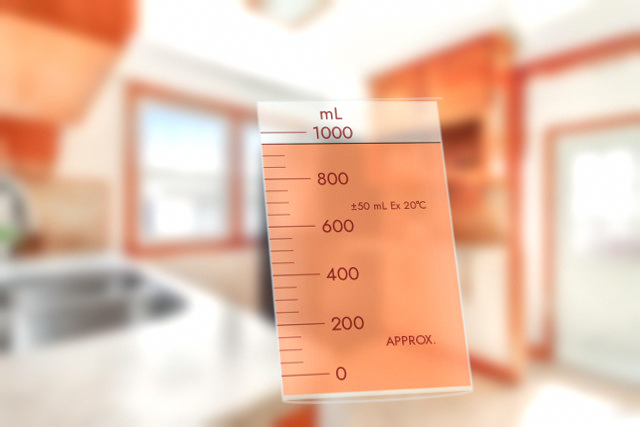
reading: value=950 unit=mL
